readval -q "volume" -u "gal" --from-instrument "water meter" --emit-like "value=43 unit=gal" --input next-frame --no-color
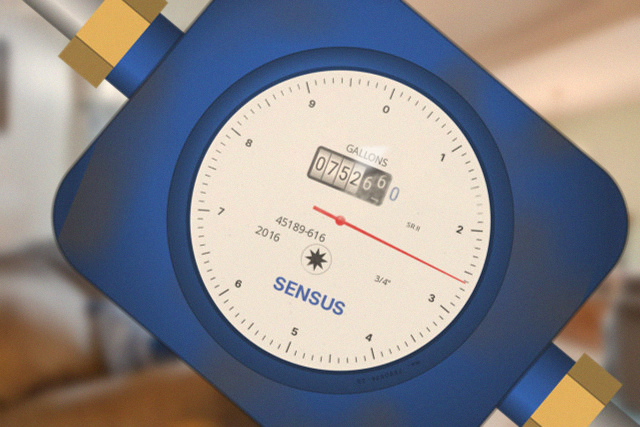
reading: value=752662.6 unit=gal
